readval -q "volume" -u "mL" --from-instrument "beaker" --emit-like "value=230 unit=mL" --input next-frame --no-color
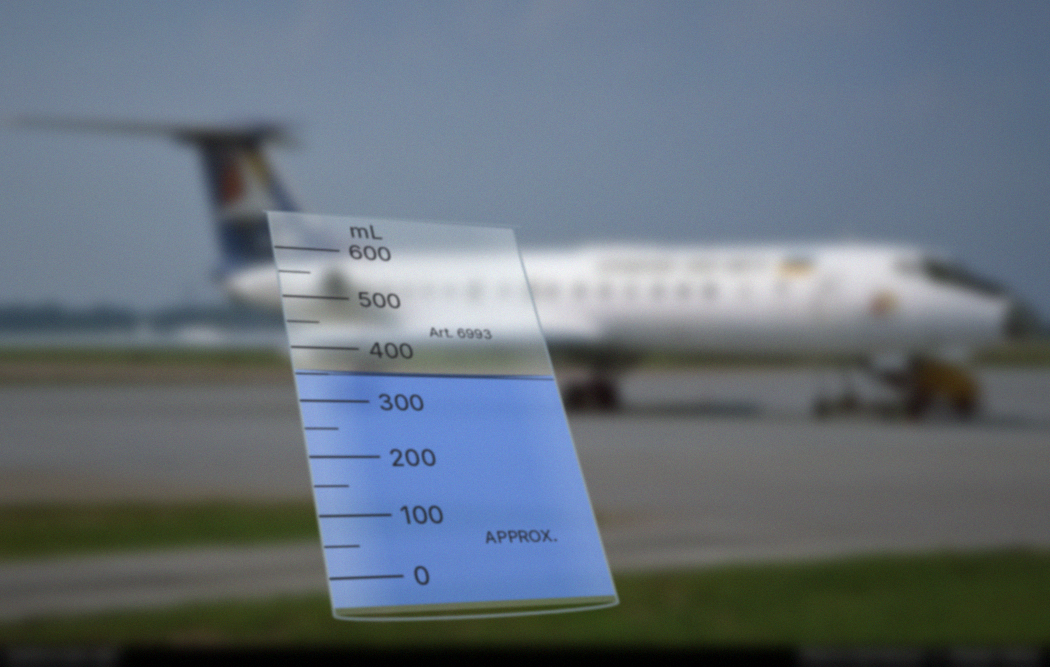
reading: value=350 unit=mL
